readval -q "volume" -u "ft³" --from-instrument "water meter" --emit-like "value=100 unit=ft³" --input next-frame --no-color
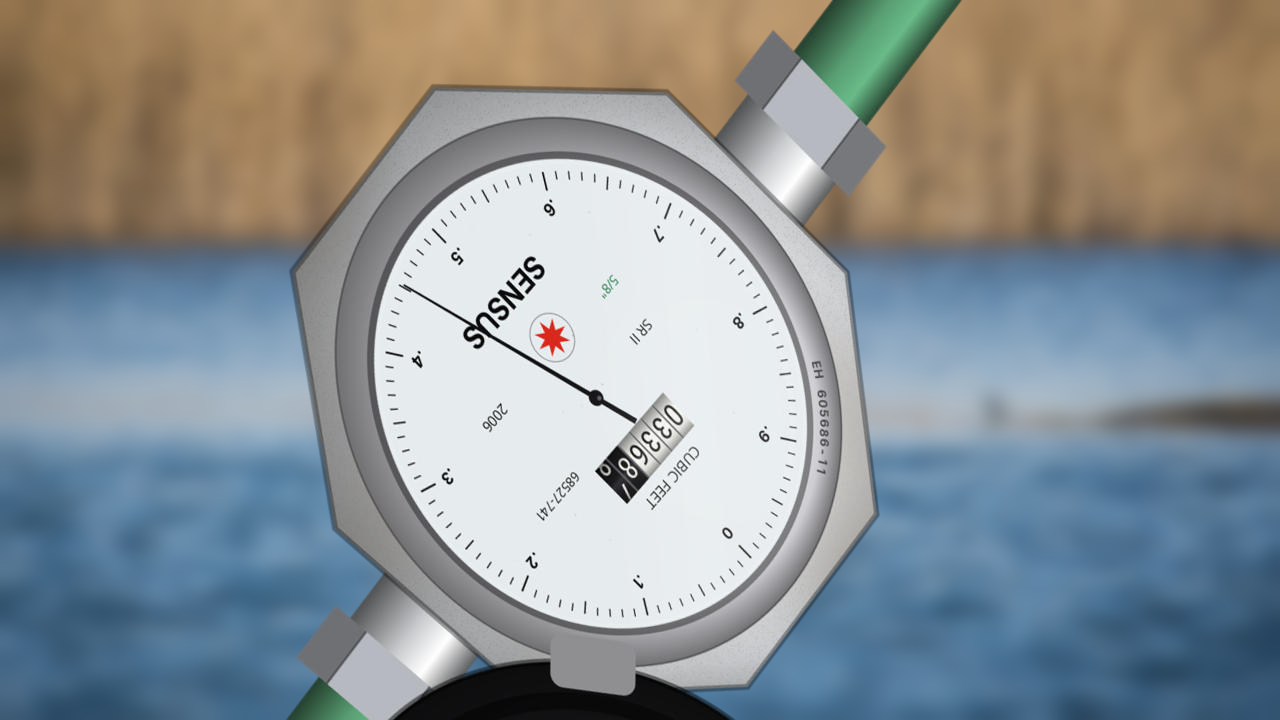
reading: value=33687.45 unit=ft³
